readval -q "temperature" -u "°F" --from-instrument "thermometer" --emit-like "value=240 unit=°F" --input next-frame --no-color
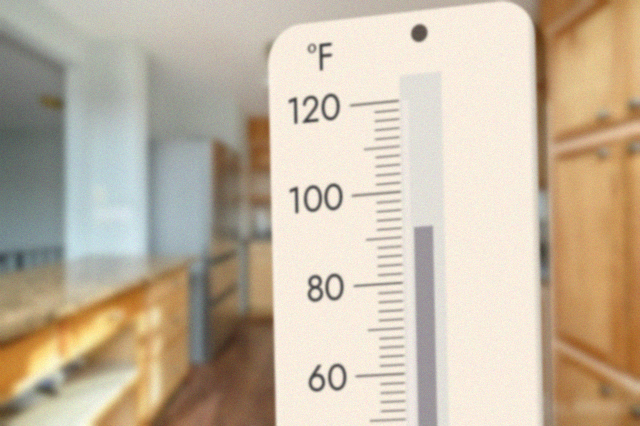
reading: value=92 unit=°F
